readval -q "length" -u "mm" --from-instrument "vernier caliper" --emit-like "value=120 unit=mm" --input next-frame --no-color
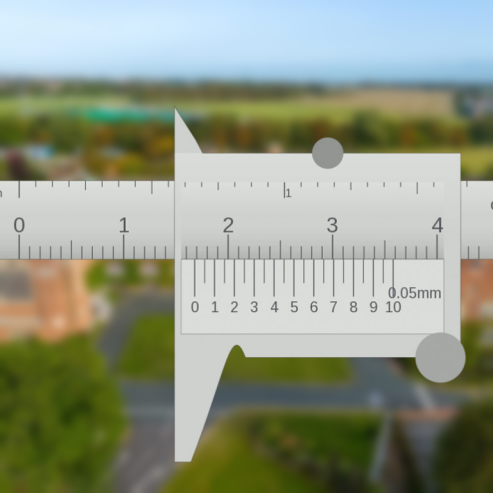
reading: value=16.8 unit=mm
